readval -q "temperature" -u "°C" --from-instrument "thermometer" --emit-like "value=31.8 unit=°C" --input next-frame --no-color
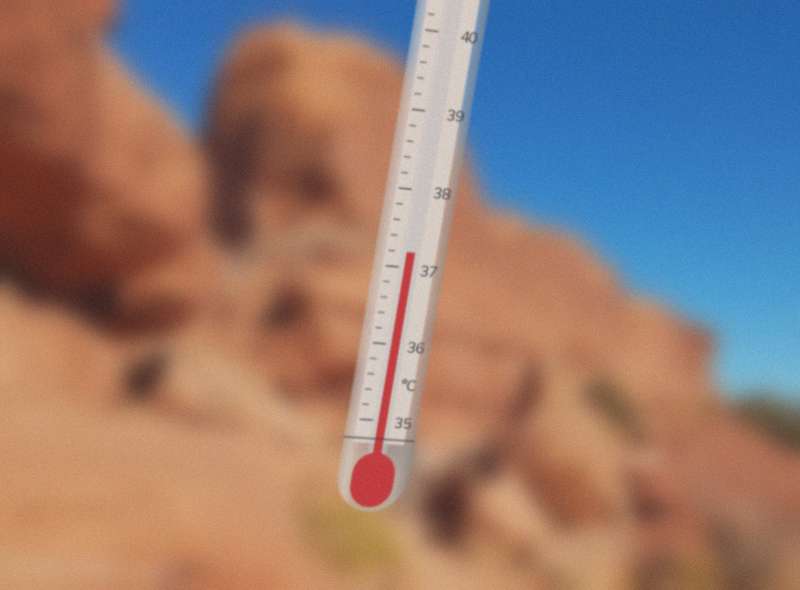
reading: value=37.2 unit=°C
